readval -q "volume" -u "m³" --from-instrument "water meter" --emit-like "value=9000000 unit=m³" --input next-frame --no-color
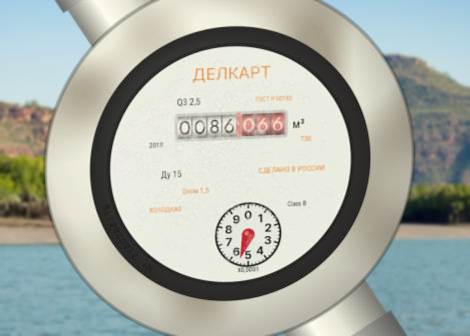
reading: value=86.0665 unit=m³
